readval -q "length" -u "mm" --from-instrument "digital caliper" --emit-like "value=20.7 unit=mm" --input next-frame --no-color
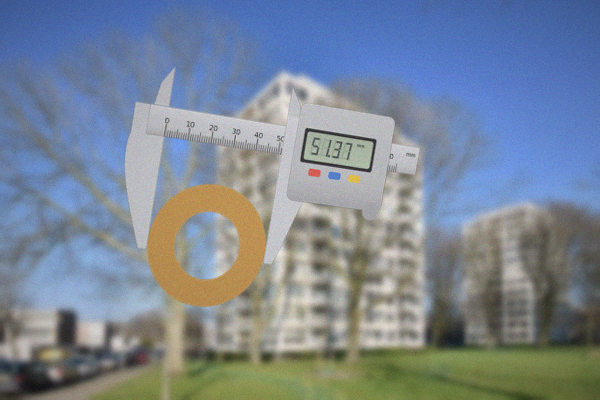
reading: value=51.37 unit=mm
